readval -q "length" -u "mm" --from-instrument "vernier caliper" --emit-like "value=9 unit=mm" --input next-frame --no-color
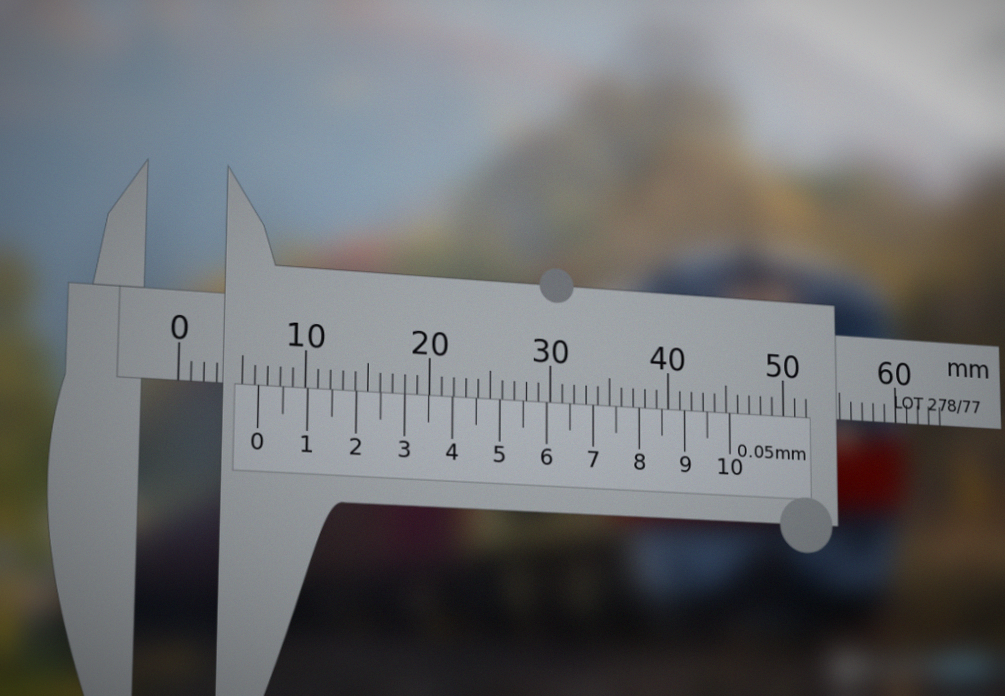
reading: value=6.3 unit=mm
